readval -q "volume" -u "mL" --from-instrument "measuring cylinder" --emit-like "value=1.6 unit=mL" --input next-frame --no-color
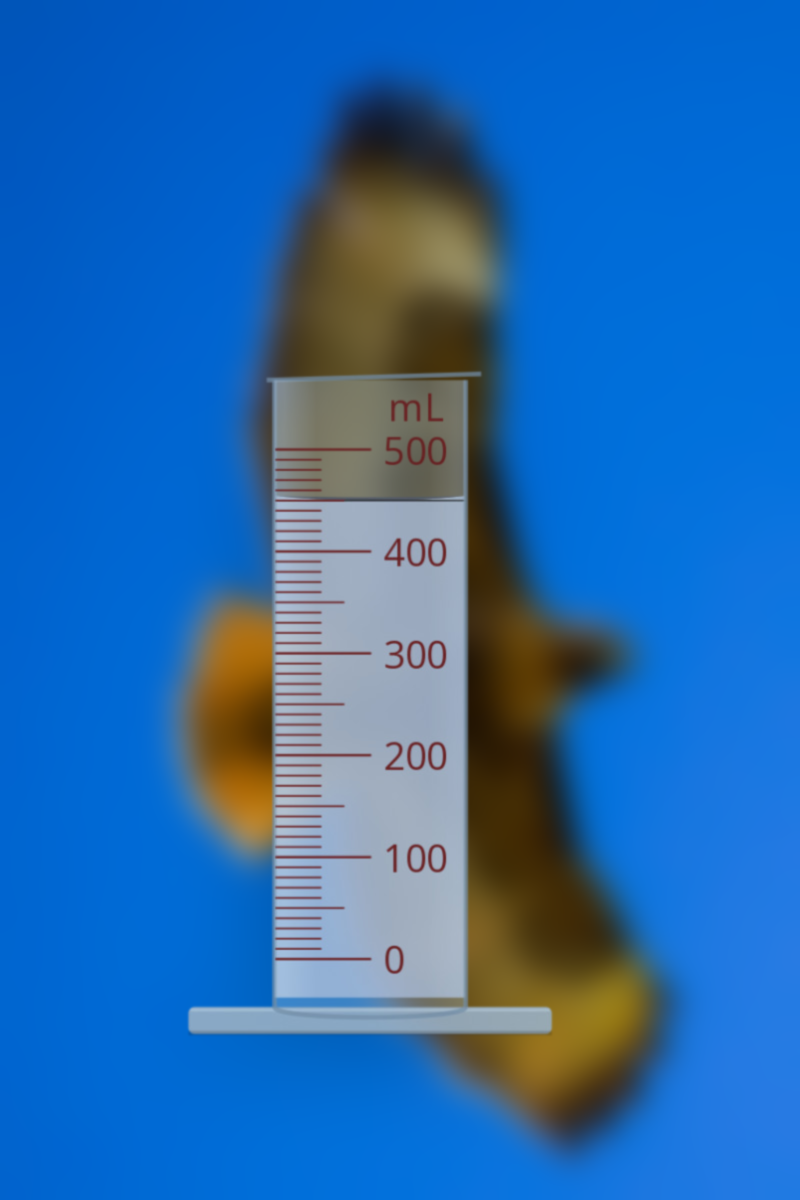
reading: value=450 unit=mL
